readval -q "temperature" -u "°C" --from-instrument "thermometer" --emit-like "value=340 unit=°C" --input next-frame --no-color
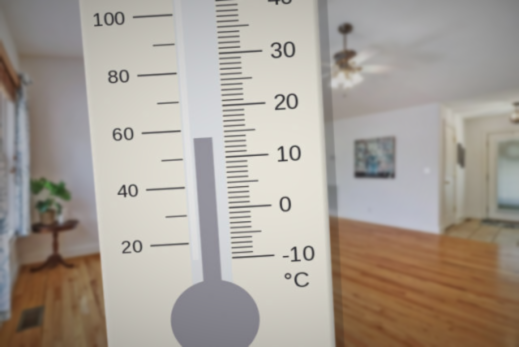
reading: value=14 unit=°C
